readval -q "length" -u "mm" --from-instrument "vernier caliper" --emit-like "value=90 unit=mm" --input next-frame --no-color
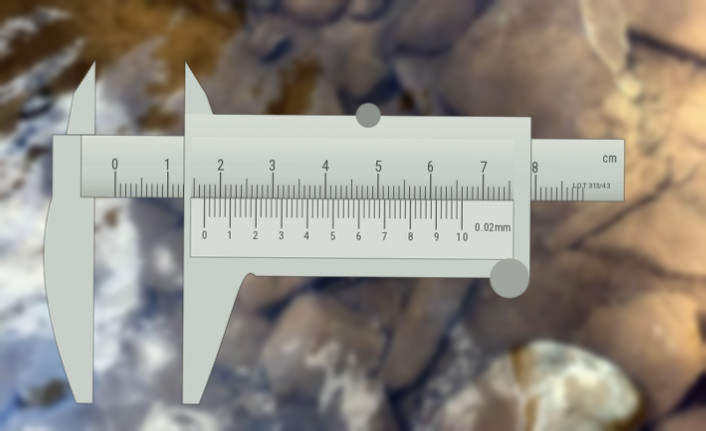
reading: value=17.0 unit=mm
